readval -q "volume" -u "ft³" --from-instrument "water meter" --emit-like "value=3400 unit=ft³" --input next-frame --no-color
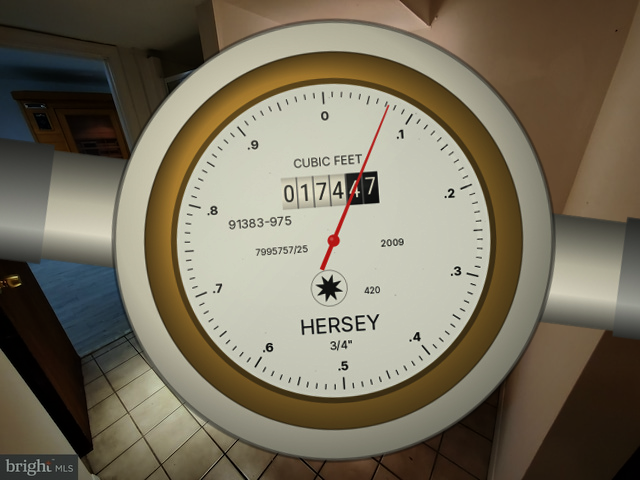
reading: value=17447.07 unit=ft³
